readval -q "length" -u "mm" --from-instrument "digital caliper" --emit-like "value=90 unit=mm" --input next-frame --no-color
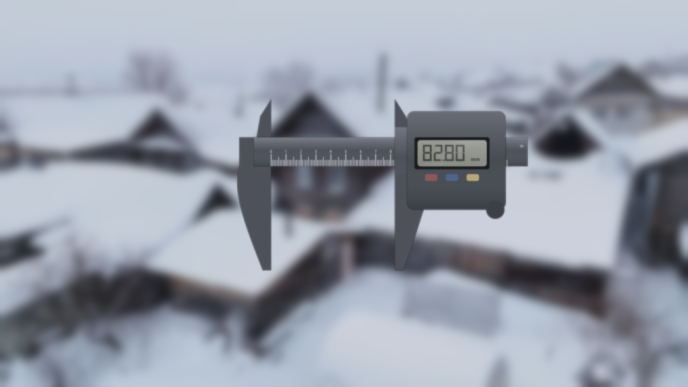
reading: value=82.80 unit=mm
